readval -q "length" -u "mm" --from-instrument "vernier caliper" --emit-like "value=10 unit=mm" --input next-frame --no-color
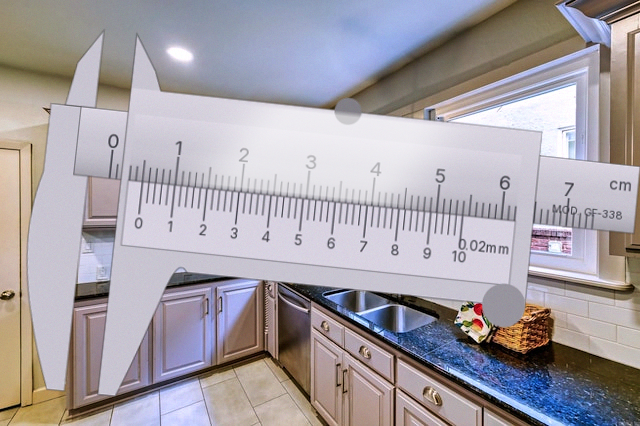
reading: value=5.0 unit=mm
